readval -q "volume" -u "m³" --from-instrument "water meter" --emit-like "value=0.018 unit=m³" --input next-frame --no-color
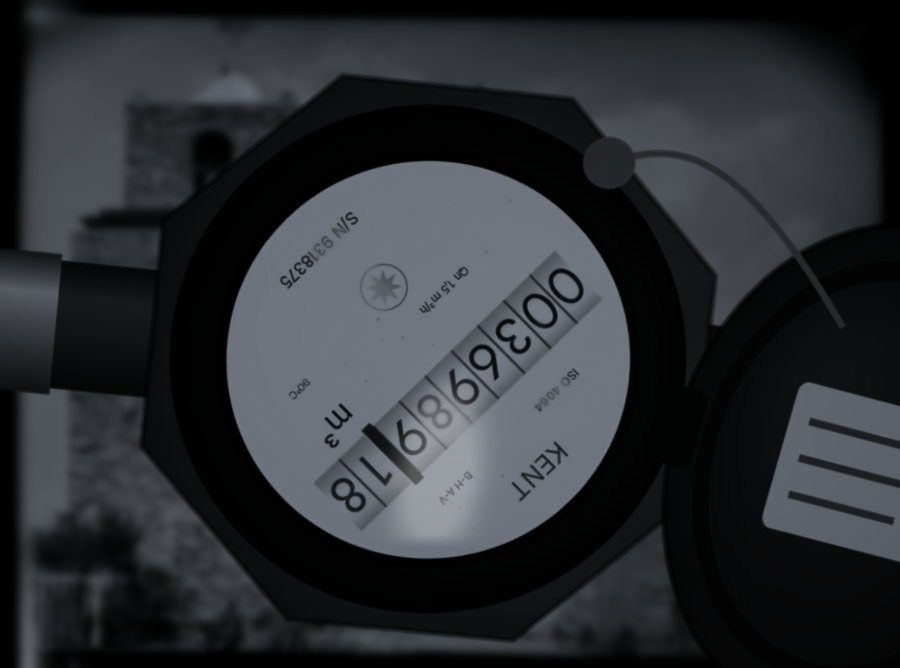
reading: value=36989.18 unit=m³
